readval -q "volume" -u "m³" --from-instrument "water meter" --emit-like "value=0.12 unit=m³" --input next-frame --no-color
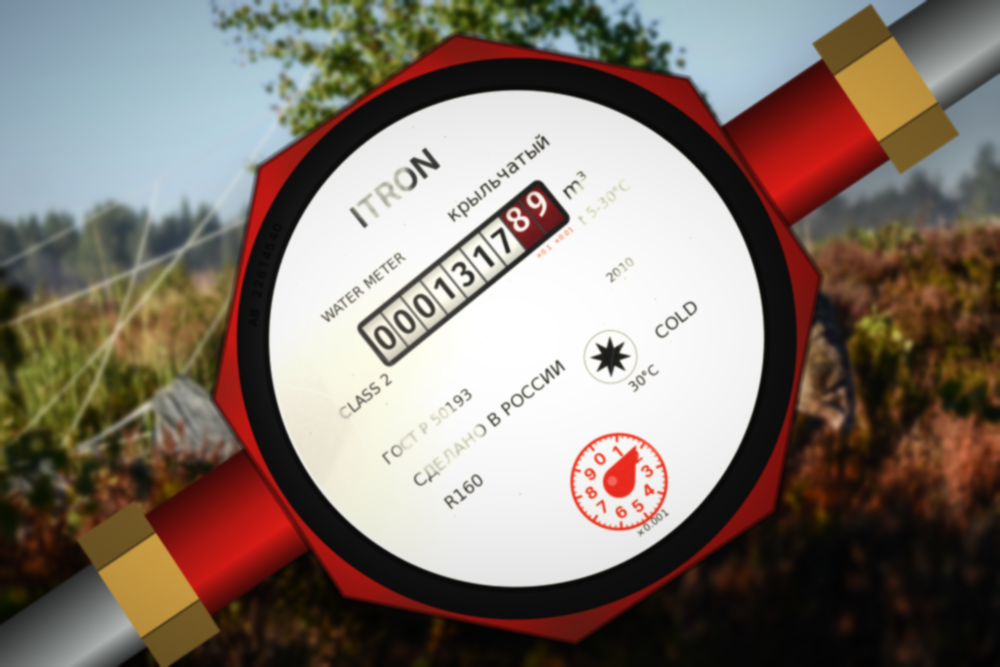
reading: value=1317.891 unit=m³
